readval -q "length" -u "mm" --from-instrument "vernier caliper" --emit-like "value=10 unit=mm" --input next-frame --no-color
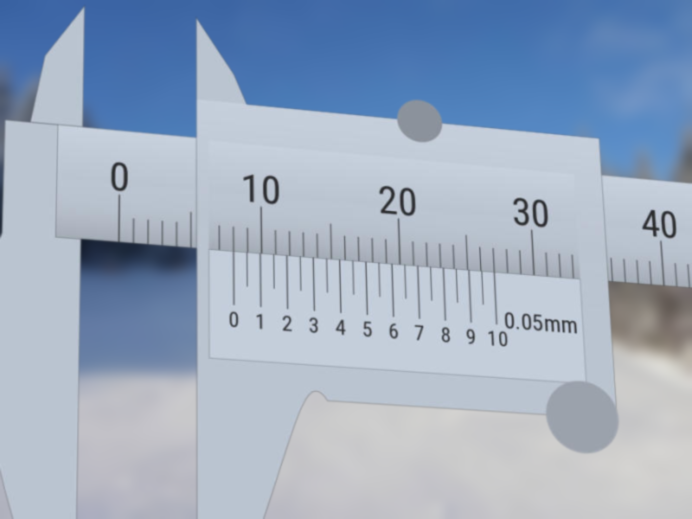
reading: value=8.0 unit=mm
